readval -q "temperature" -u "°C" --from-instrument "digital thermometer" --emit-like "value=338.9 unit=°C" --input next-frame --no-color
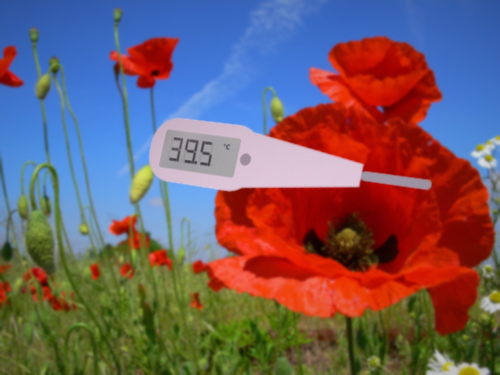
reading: value=39.5 unit=°C
